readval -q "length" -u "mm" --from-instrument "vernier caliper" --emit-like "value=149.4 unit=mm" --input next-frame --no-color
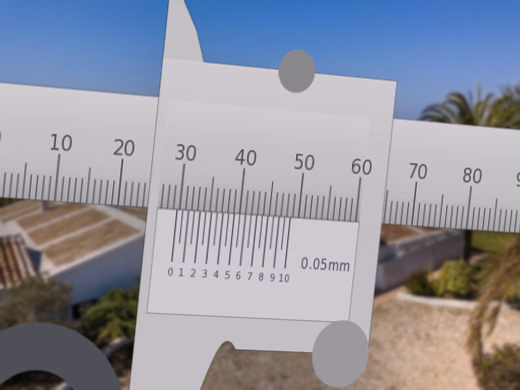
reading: value=29.6 unit=mm
